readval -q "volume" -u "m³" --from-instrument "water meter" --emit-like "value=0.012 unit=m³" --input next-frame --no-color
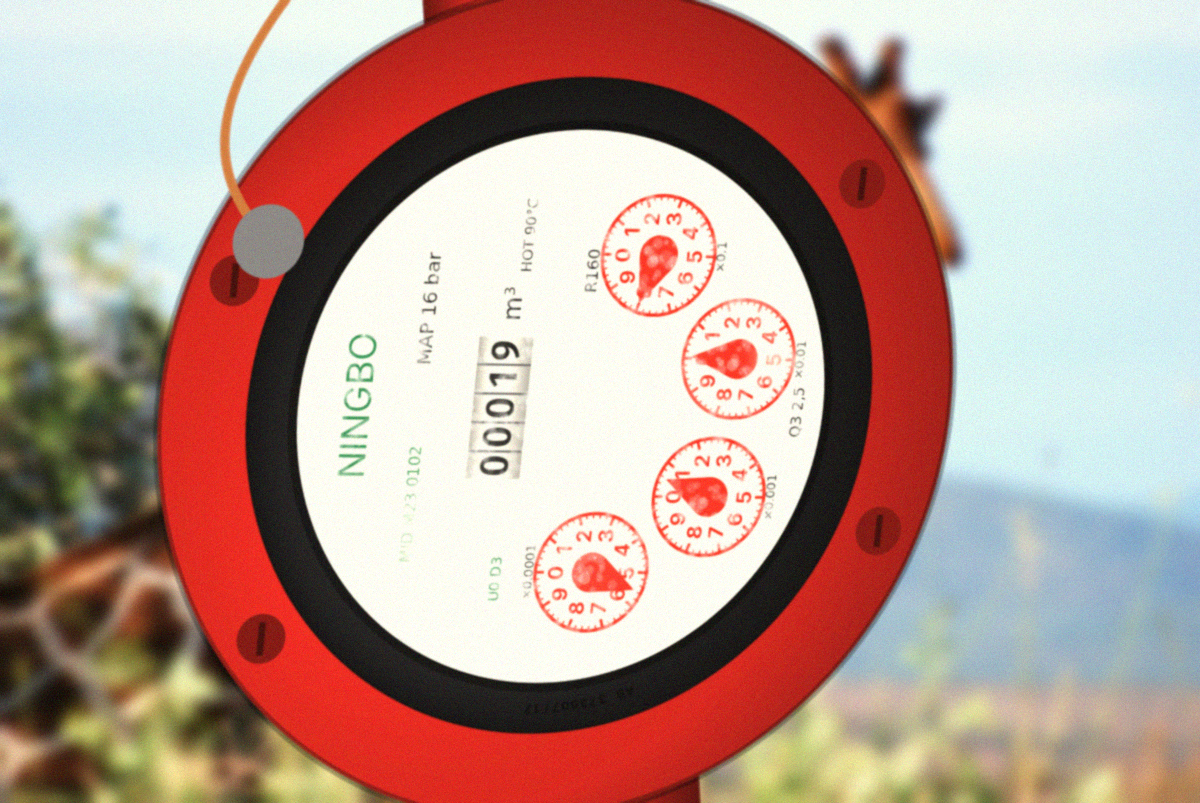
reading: value=19.8005 unit=m³
